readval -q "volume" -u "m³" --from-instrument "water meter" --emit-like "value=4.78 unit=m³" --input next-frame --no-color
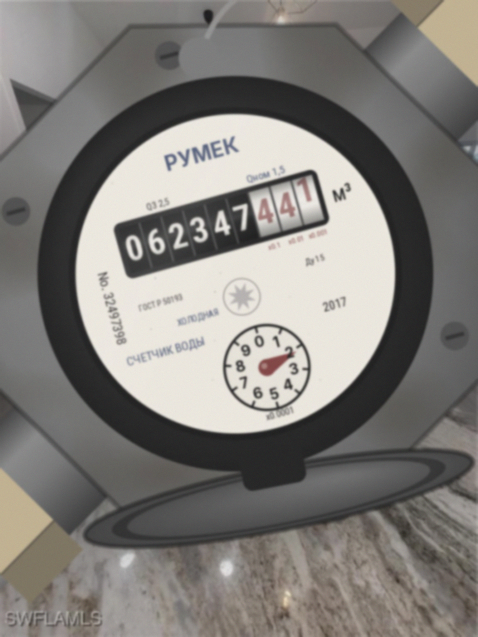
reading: value=62347.4412 unit=m³
